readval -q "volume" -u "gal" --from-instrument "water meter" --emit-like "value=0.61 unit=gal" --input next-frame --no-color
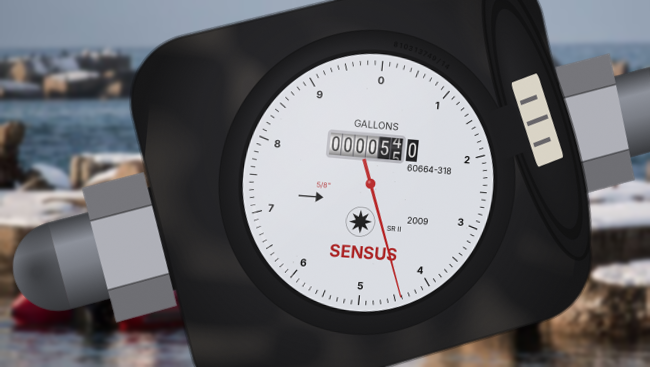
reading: value=544.4 unit=gal
